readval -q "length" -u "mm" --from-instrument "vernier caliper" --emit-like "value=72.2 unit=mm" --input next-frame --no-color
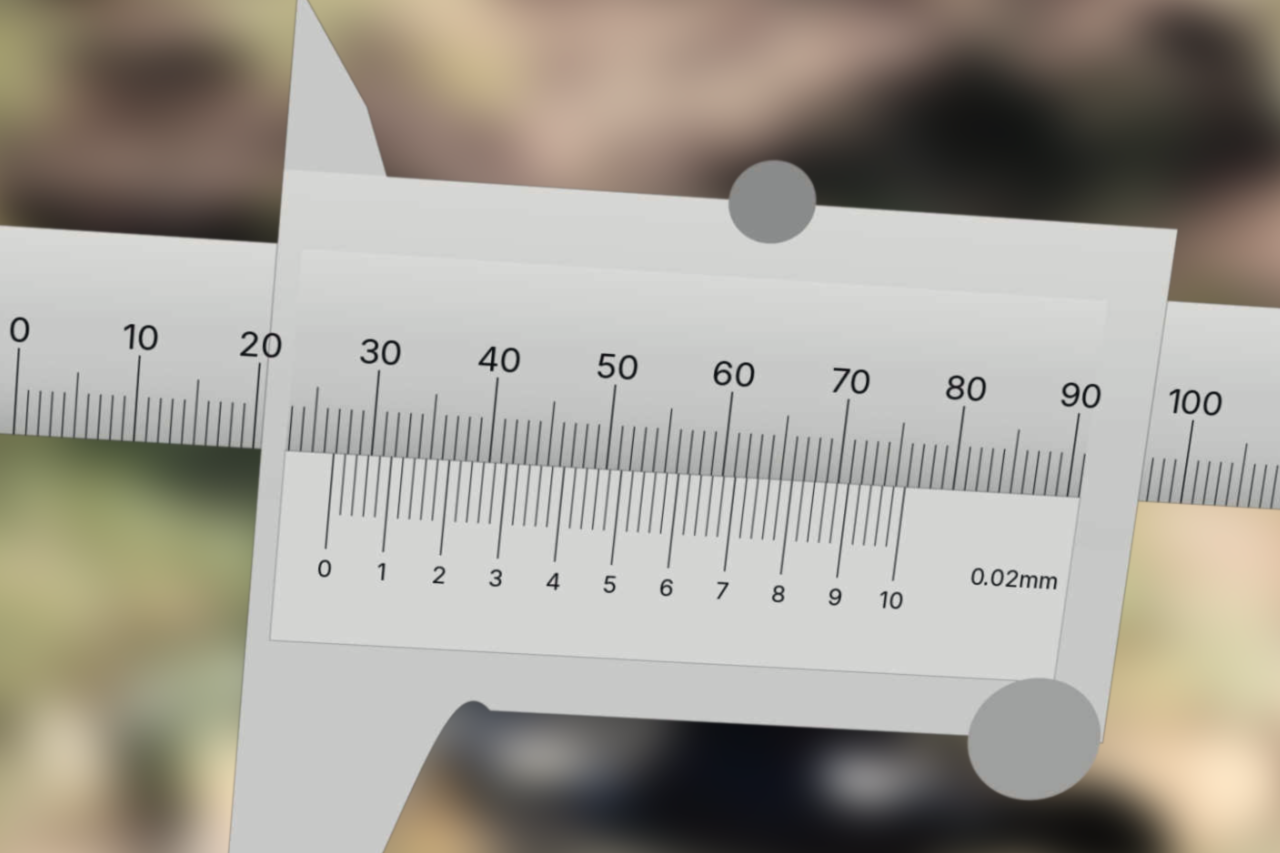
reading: value=26.8 unit=mm
